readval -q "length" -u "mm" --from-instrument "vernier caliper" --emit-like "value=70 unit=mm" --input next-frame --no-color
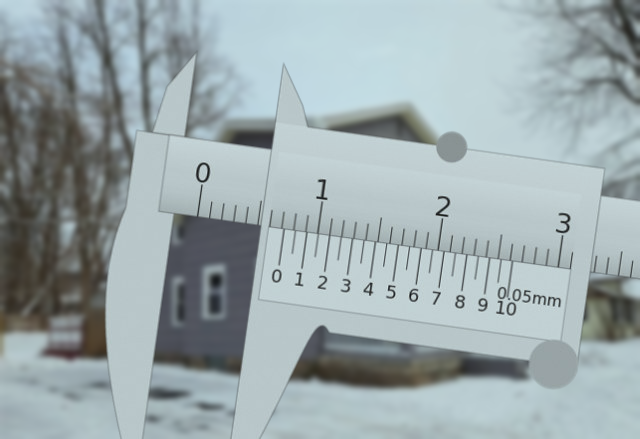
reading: value=7.2 unit=mm
